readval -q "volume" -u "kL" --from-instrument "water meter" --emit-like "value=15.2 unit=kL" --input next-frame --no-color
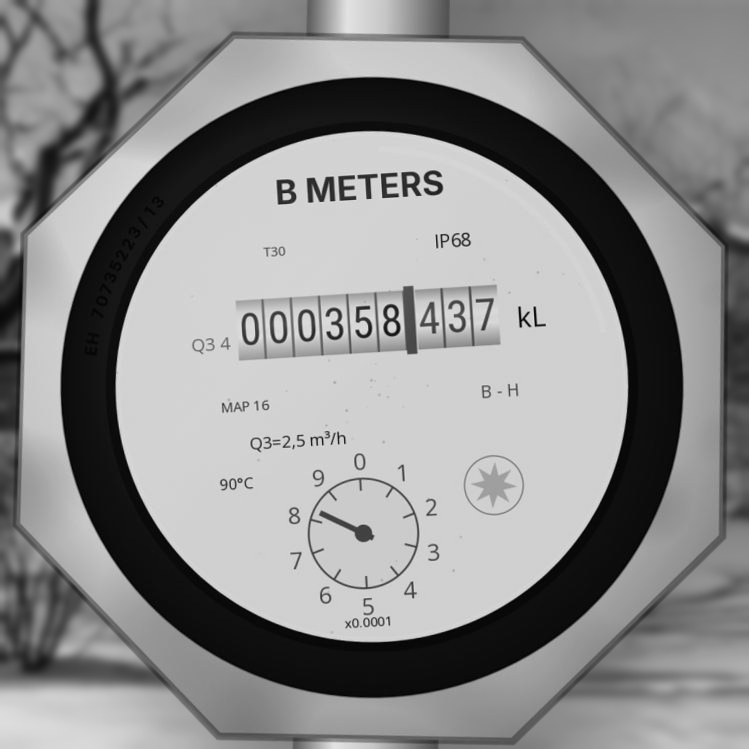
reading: value=358.4378 unit=kL
